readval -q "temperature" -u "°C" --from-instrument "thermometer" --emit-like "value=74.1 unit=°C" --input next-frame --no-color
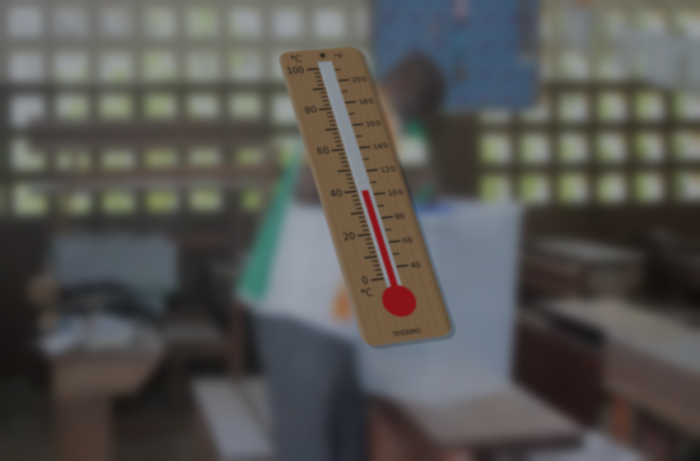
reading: value=40 unit=°C
